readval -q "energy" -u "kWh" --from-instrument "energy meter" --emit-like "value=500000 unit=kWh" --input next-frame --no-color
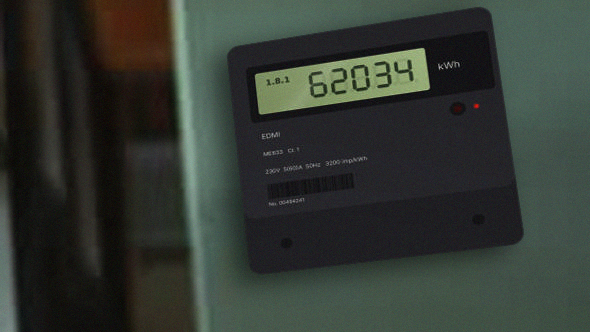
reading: value=62034 unit=kWh
